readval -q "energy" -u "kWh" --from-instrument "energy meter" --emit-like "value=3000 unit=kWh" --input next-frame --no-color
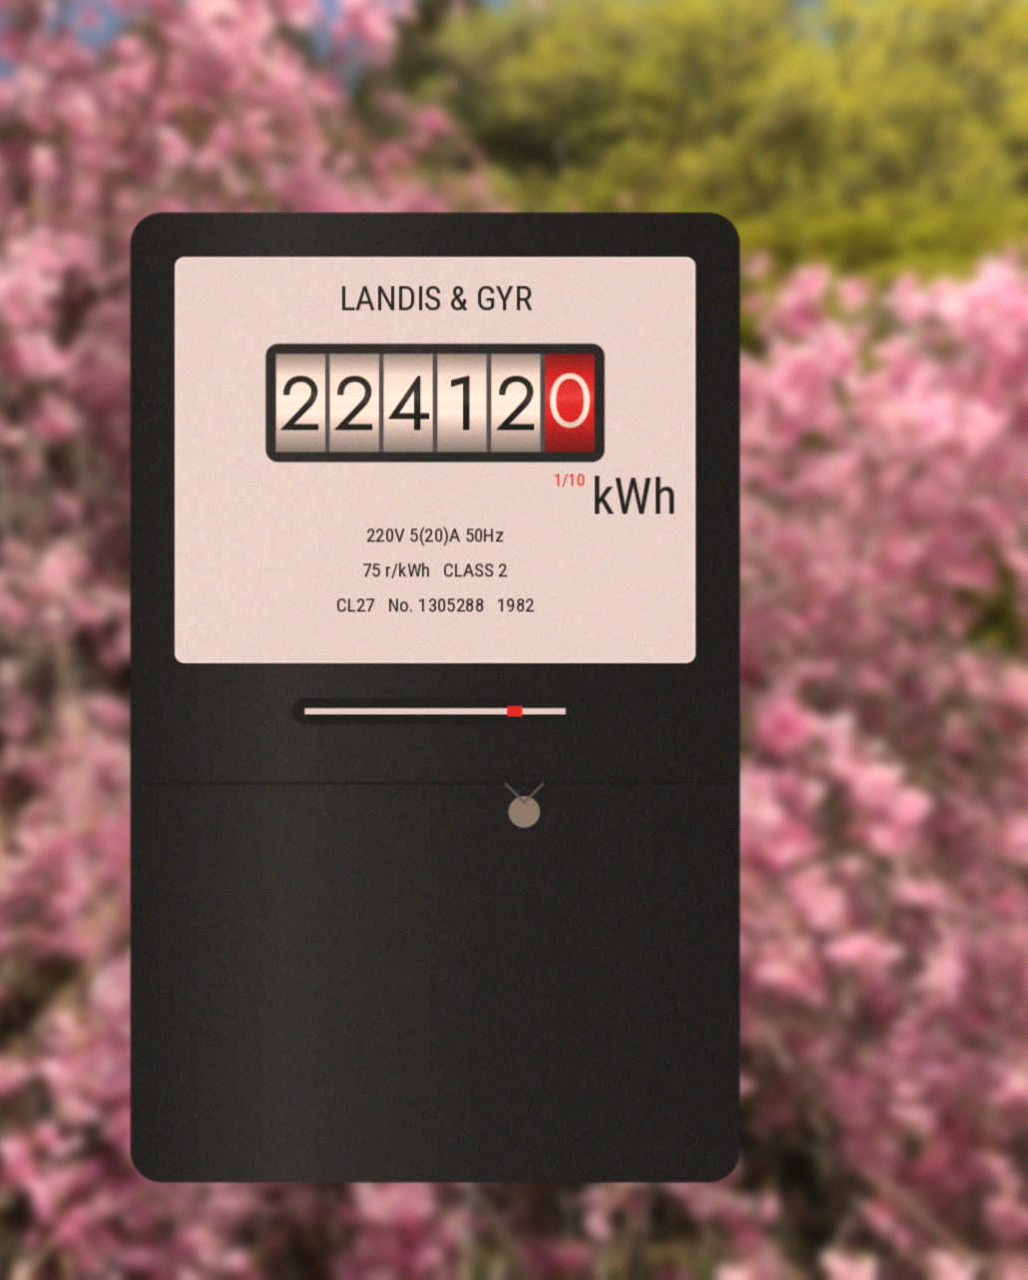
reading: value=22412.0 unit=kWh
